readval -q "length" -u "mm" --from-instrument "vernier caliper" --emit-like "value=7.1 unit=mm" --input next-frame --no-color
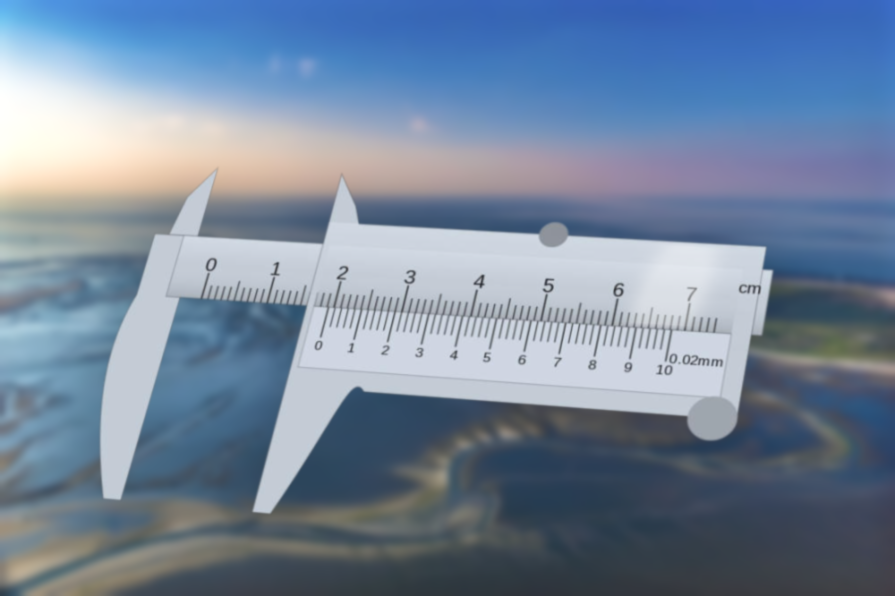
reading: value=19.2 unit=mm
